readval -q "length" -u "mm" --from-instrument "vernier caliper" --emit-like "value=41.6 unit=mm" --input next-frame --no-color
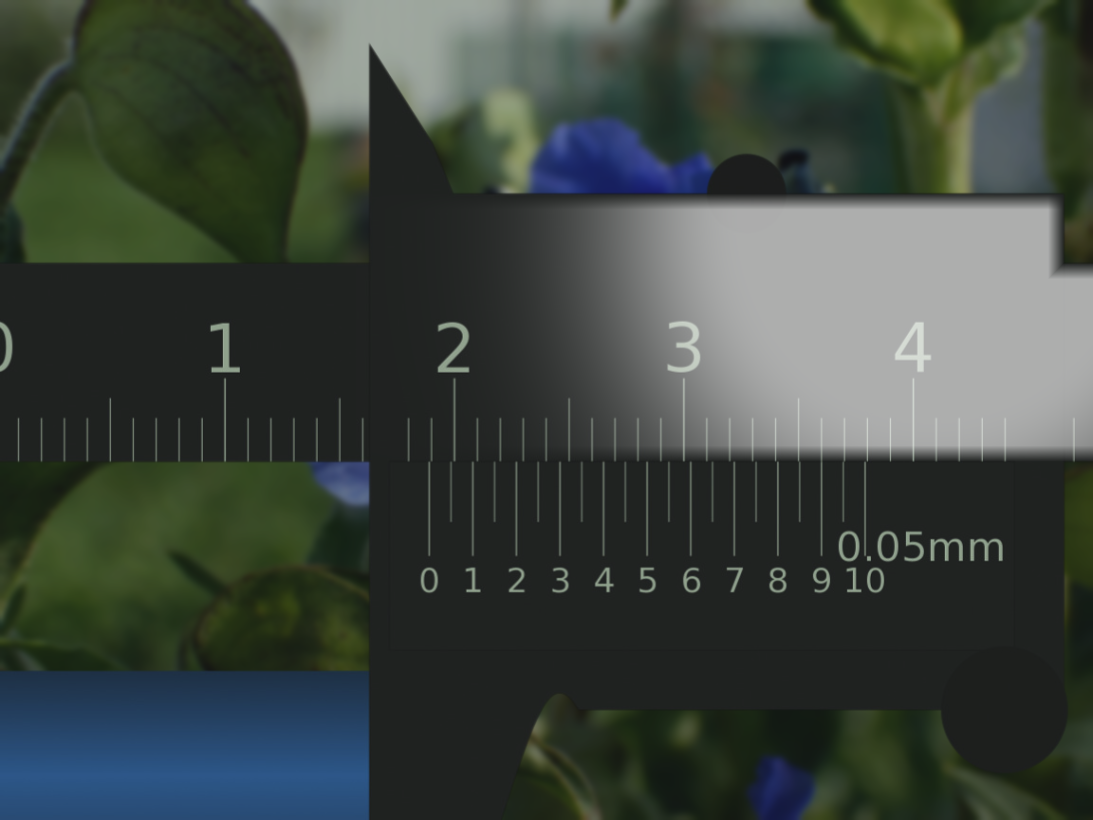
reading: value=18.90 unit=mm
